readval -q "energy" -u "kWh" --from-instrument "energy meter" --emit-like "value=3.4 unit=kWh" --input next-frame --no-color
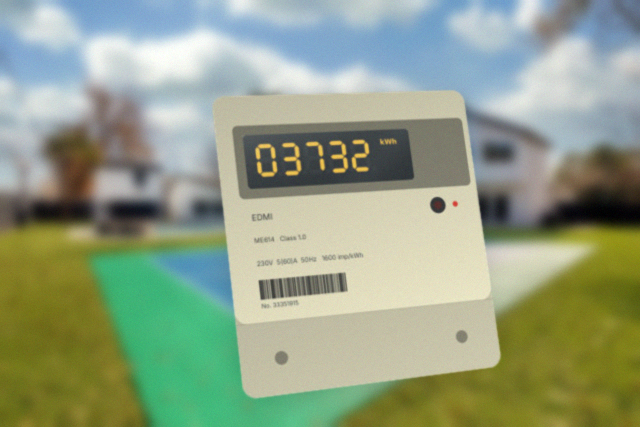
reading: value=3732 unit=kWh
